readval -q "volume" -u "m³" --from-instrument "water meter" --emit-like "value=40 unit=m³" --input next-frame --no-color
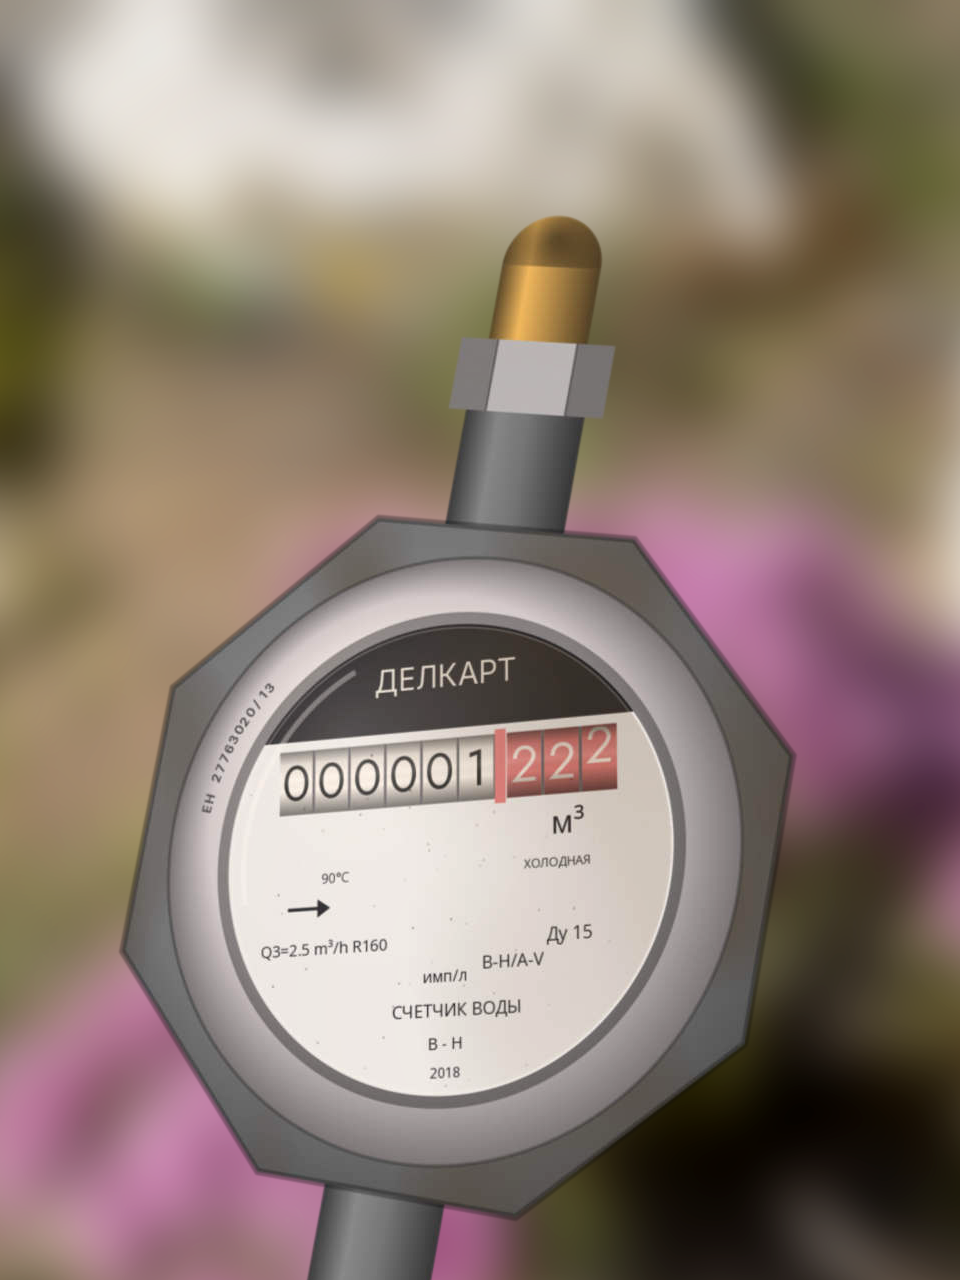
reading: value=1.222 unit=m³
